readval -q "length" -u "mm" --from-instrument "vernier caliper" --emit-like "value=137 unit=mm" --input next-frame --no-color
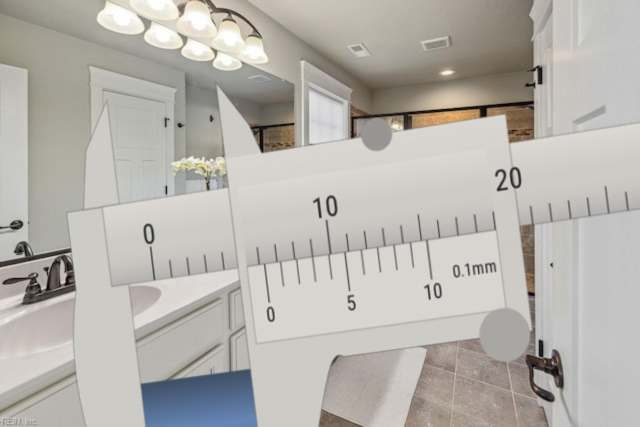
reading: value=6.3 unit=mm
